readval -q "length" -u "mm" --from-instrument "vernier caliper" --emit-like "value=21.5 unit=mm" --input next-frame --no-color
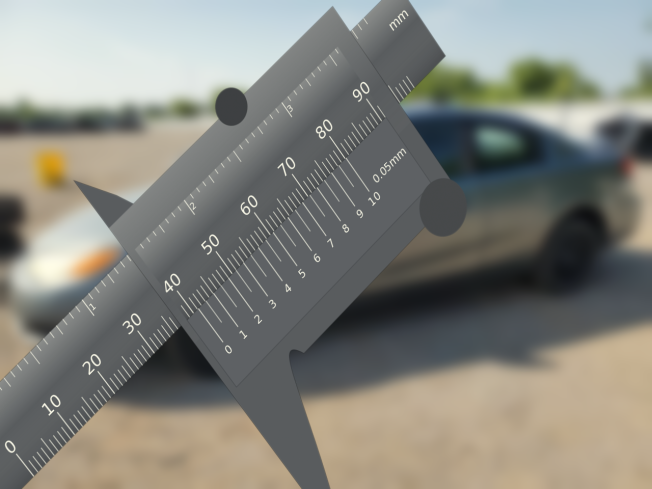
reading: value=41.2 unit=mm
